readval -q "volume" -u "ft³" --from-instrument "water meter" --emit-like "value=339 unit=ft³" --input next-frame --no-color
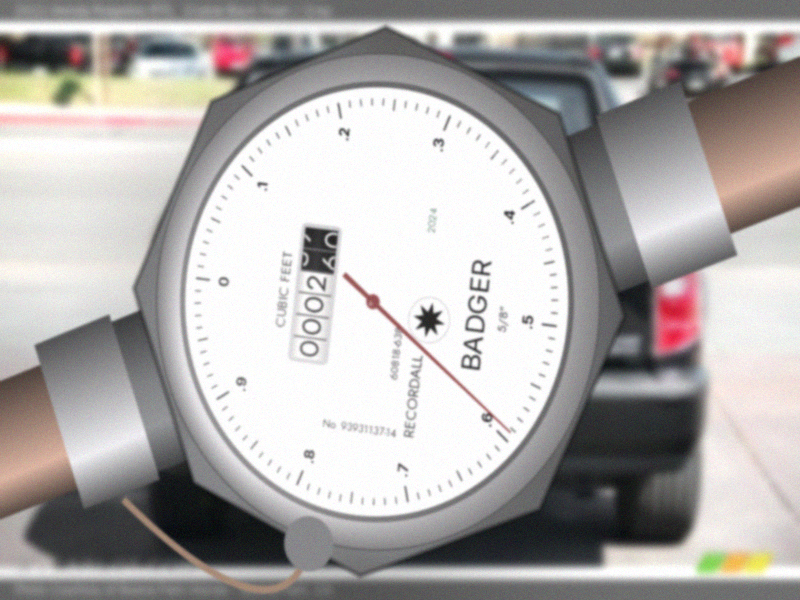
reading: value=259.59 unit=ft³
